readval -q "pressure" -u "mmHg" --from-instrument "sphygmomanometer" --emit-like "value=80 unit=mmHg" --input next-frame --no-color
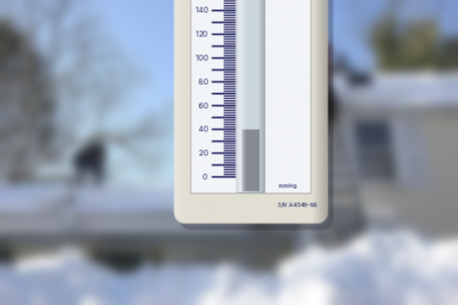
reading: value=40 unit=mmHg
